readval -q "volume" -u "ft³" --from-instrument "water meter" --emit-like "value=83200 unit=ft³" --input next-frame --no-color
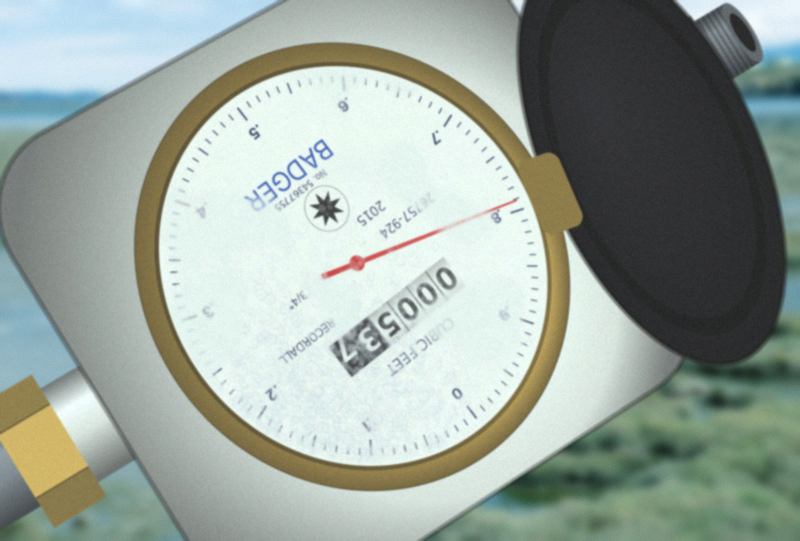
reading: value=536.79 unit=ft³
